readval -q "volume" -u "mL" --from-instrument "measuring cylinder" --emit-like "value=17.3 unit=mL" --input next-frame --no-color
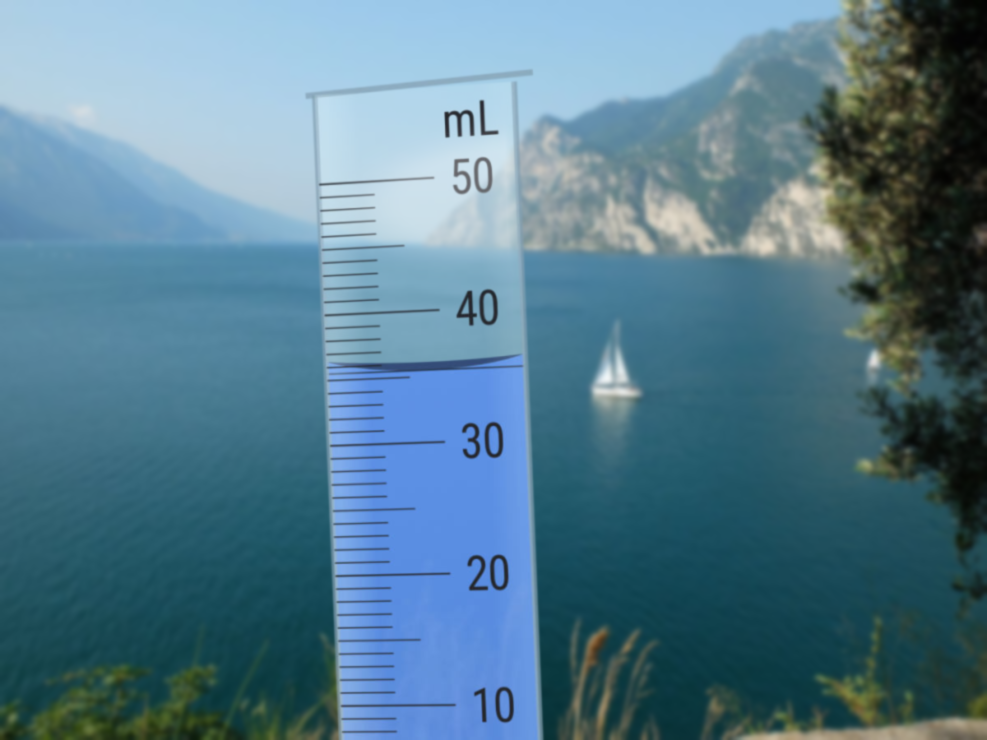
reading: value=35.5 unit=mL
